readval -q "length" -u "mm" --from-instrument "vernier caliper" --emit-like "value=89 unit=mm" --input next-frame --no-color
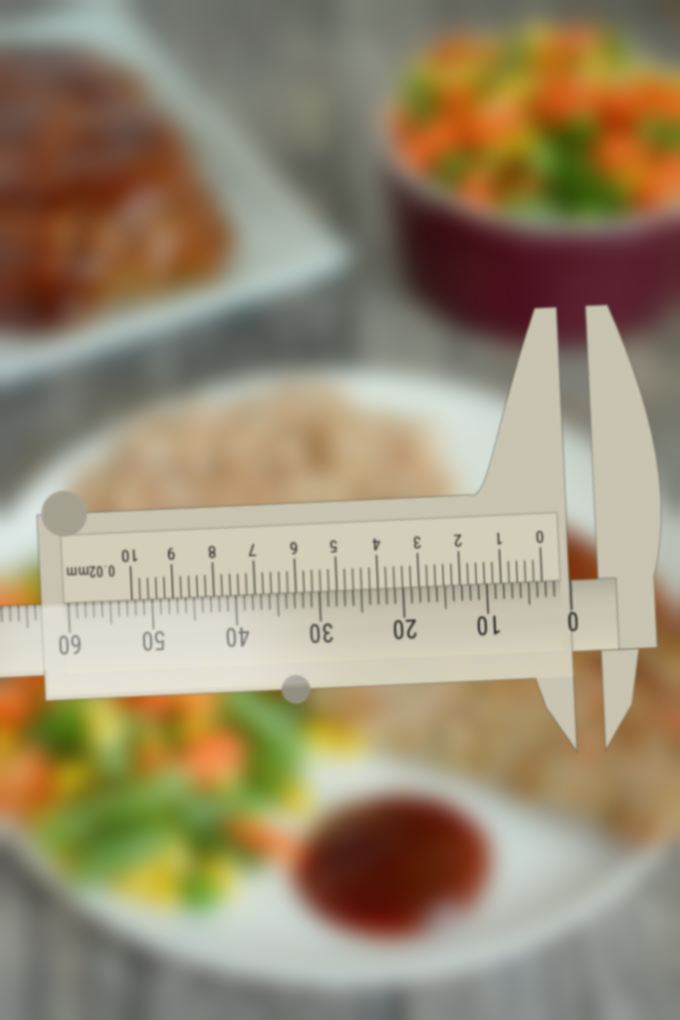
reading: value=3.4 unit=mm
